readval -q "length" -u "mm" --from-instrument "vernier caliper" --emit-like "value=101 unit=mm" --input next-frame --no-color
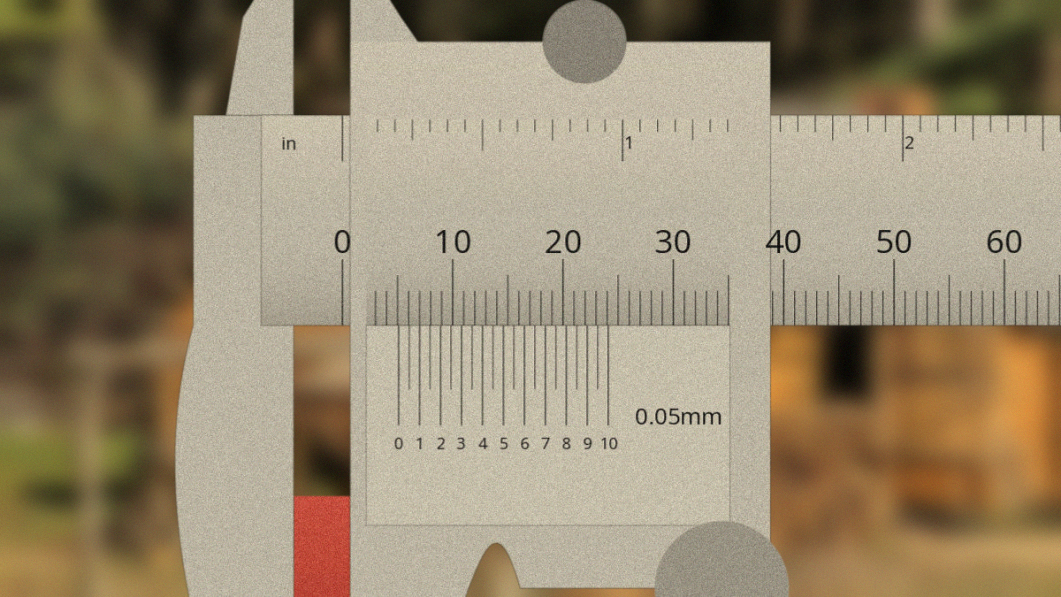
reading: value=5.1 unit=mm
